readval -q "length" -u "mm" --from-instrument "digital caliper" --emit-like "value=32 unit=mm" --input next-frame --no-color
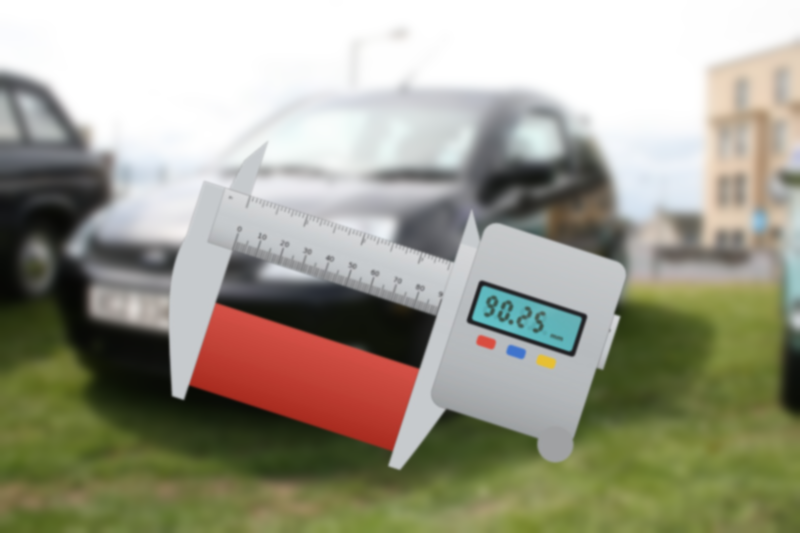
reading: value=90.25 unit=mm
